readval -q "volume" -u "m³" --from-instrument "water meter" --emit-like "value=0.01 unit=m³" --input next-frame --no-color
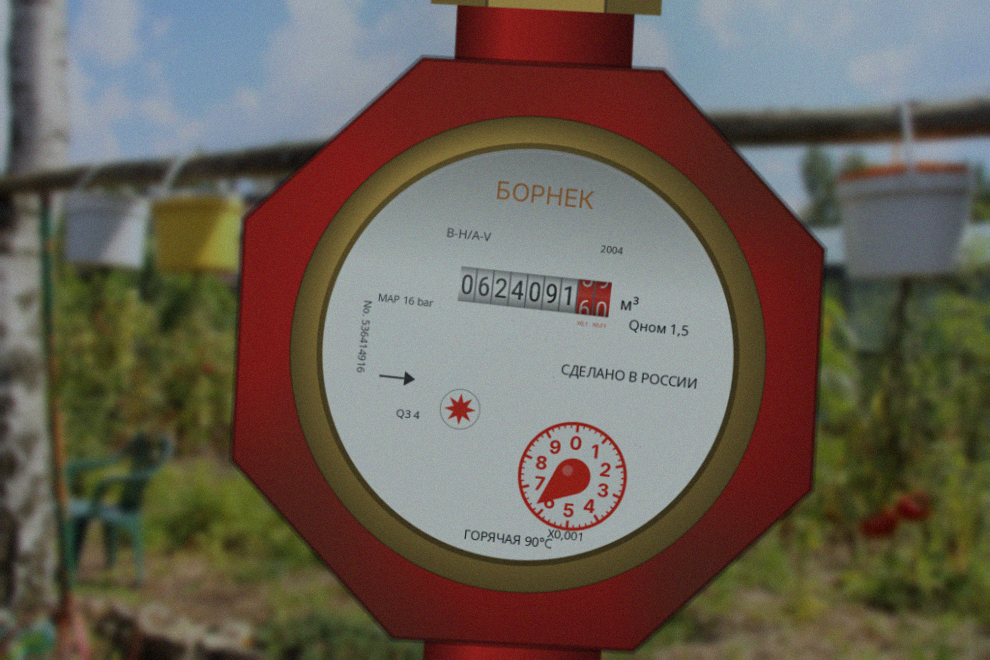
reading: value=624091.596 unit=m³
